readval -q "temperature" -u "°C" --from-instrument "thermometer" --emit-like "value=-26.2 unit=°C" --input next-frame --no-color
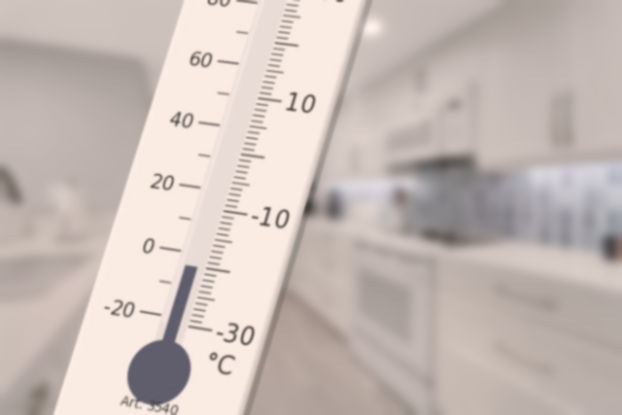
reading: value=-20 unit=°C
